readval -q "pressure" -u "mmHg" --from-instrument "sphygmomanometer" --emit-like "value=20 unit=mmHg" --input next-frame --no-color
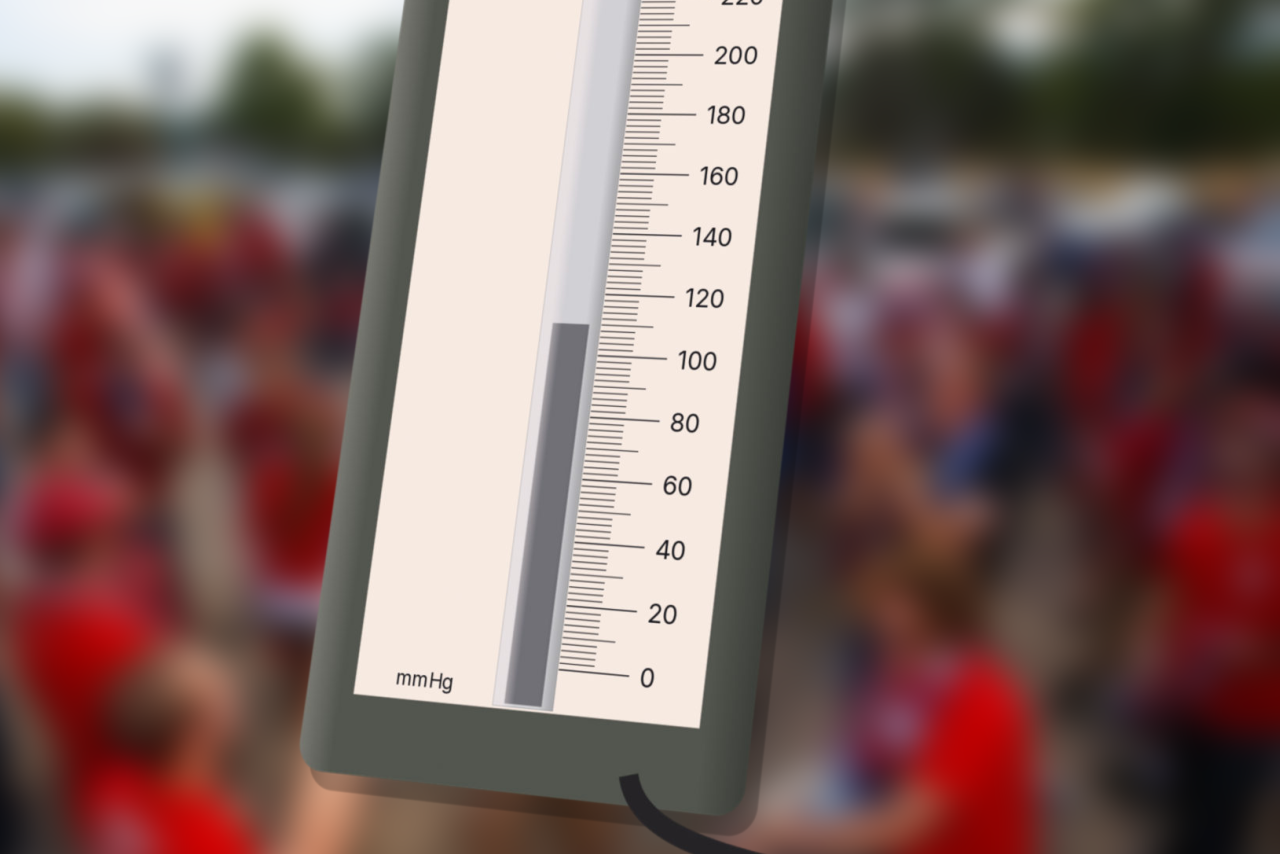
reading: value=110 unit=mmHg
